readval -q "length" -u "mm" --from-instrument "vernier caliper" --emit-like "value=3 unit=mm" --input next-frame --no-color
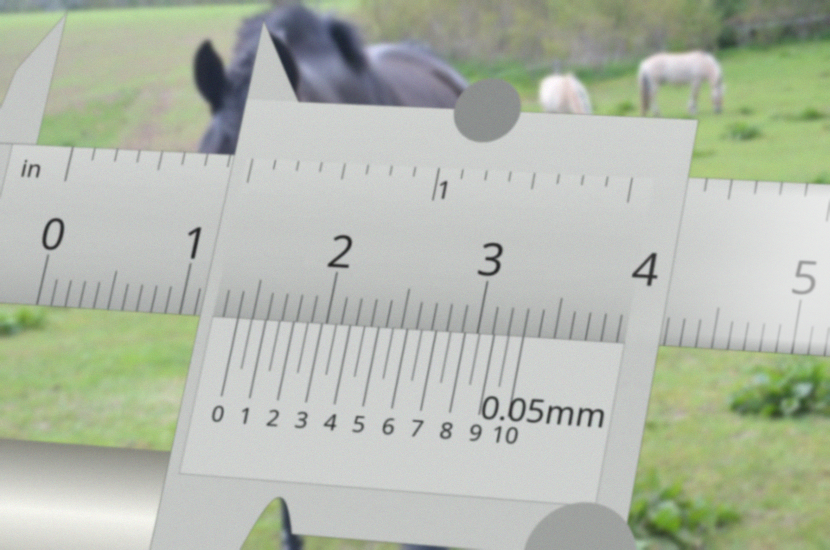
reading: value=14.0 unit=mm
